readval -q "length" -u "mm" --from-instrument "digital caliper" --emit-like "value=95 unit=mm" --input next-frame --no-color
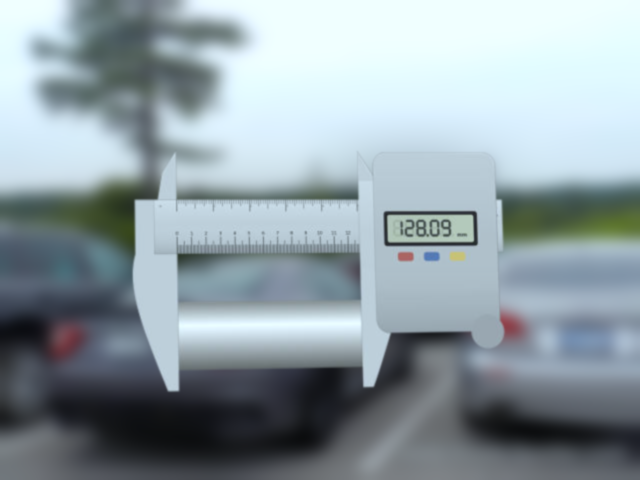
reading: value=128.09 unit=mm
